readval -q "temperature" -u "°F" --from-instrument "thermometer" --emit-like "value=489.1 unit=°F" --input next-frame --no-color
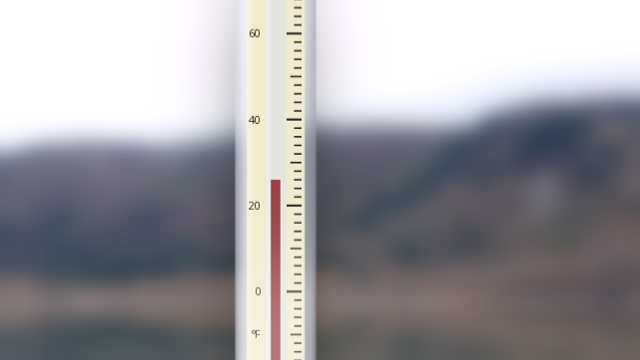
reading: value=26 unit=°F
